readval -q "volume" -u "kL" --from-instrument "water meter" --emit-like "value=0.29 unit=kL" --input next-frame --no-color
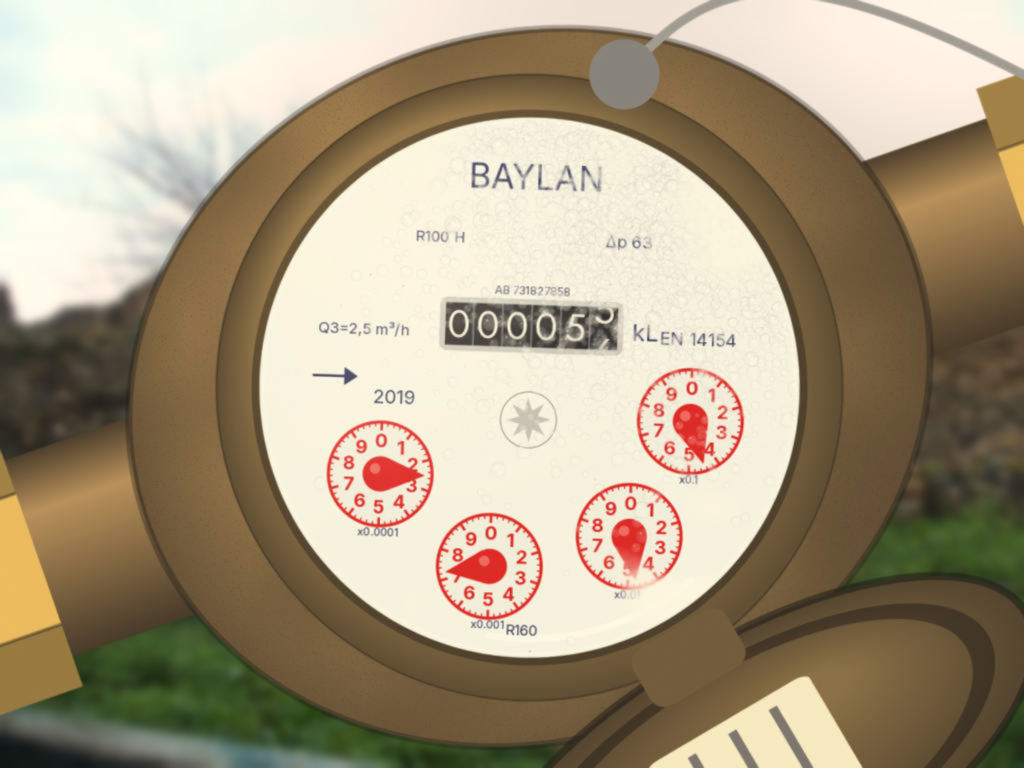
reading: value=55.4472 unit=kL
